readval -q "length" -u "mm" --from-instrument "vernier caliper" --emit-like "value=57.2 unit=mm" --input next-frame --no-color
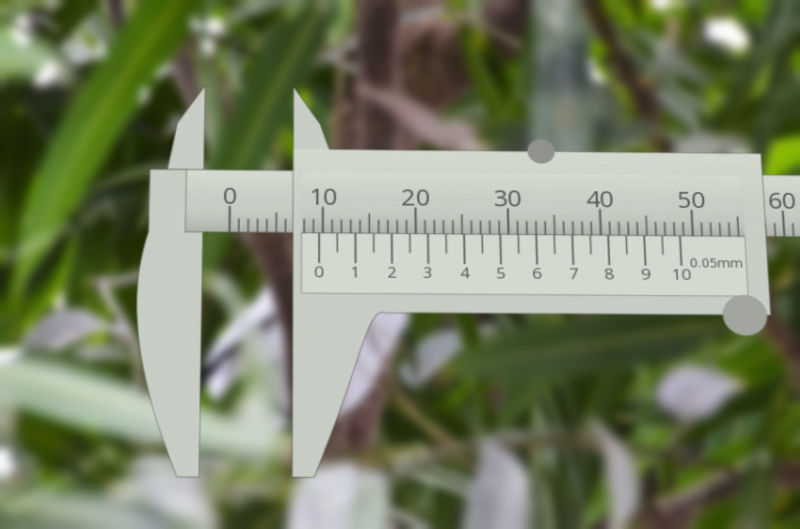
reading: value=9.6 unit=mm
